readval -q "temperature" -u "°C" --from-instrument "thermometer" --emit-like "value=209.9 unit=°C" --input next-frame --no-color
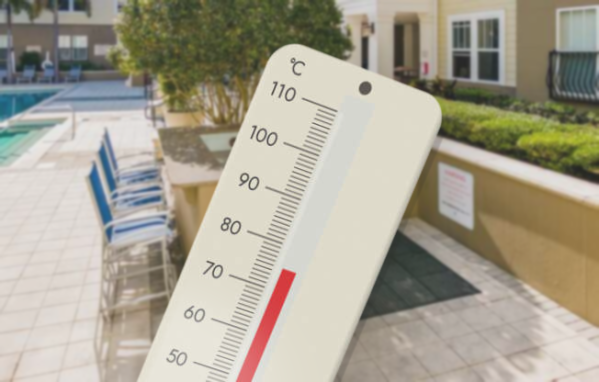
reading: value=75 unit=°C
